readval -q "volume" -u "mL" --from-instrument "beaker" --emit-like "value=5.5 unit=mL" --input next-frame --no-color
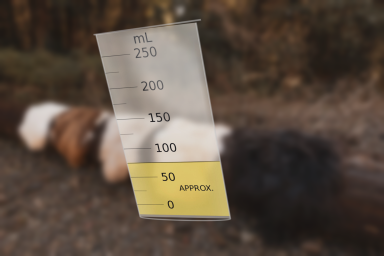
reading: value=75 unit=mL
